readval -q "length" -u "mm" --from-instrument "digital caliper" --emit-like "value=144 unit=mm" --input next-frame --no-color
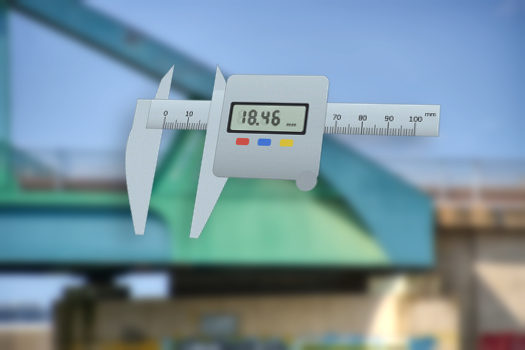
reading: value=18.46 unit=mm
